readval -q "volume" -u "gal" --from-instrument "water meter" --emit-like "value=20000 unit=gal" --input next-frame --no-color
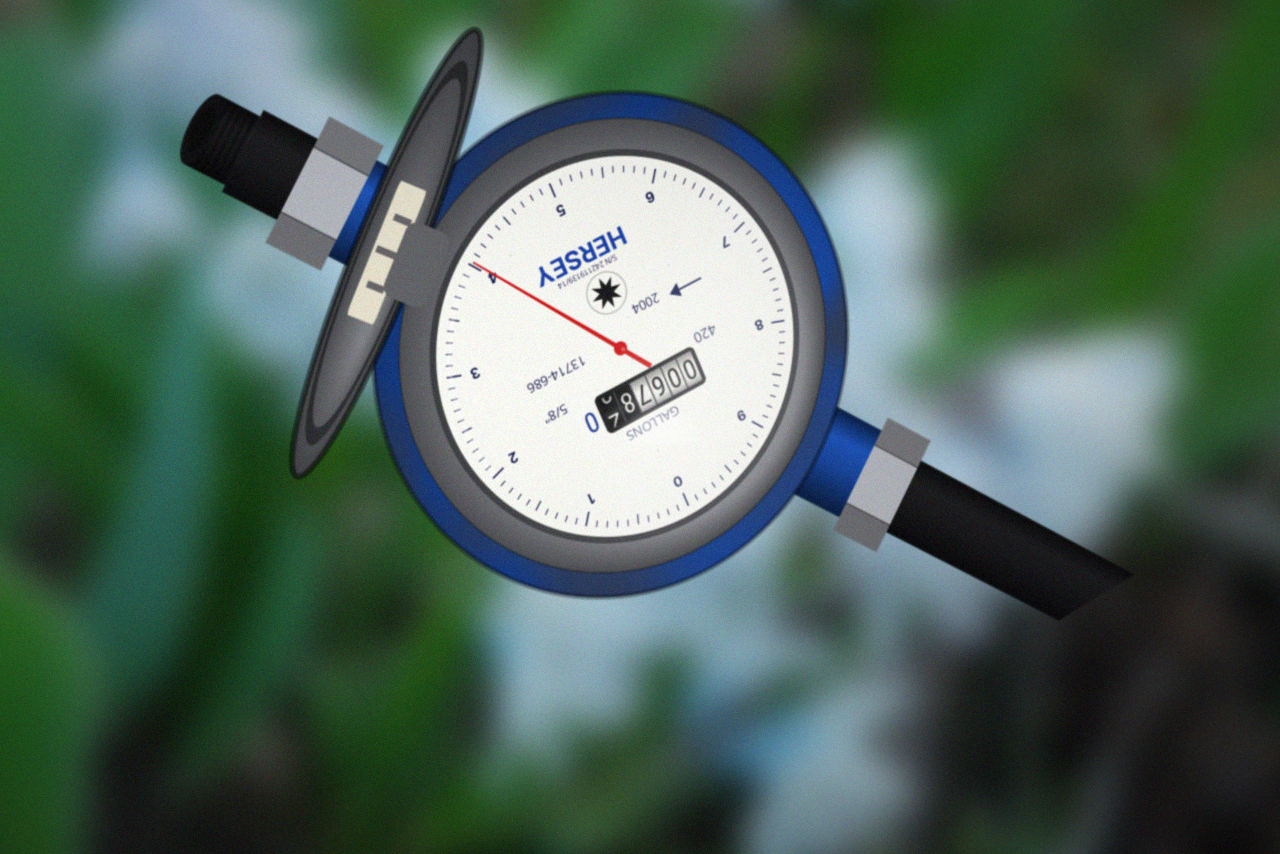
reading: value=67824.0 unit=gal
